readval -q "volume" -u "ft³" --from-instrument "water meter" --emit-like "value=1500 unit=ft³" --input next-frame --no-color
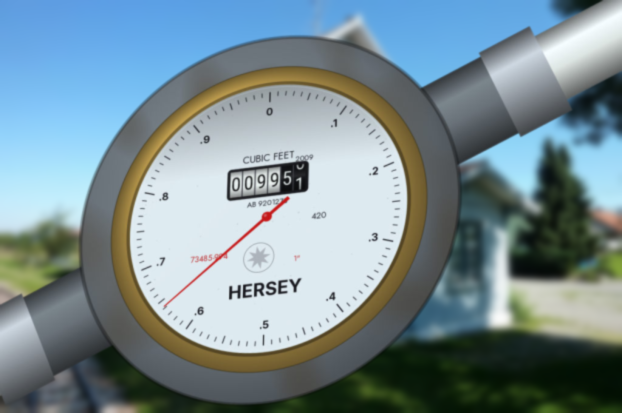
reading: value=9950.64 unit=ft³
